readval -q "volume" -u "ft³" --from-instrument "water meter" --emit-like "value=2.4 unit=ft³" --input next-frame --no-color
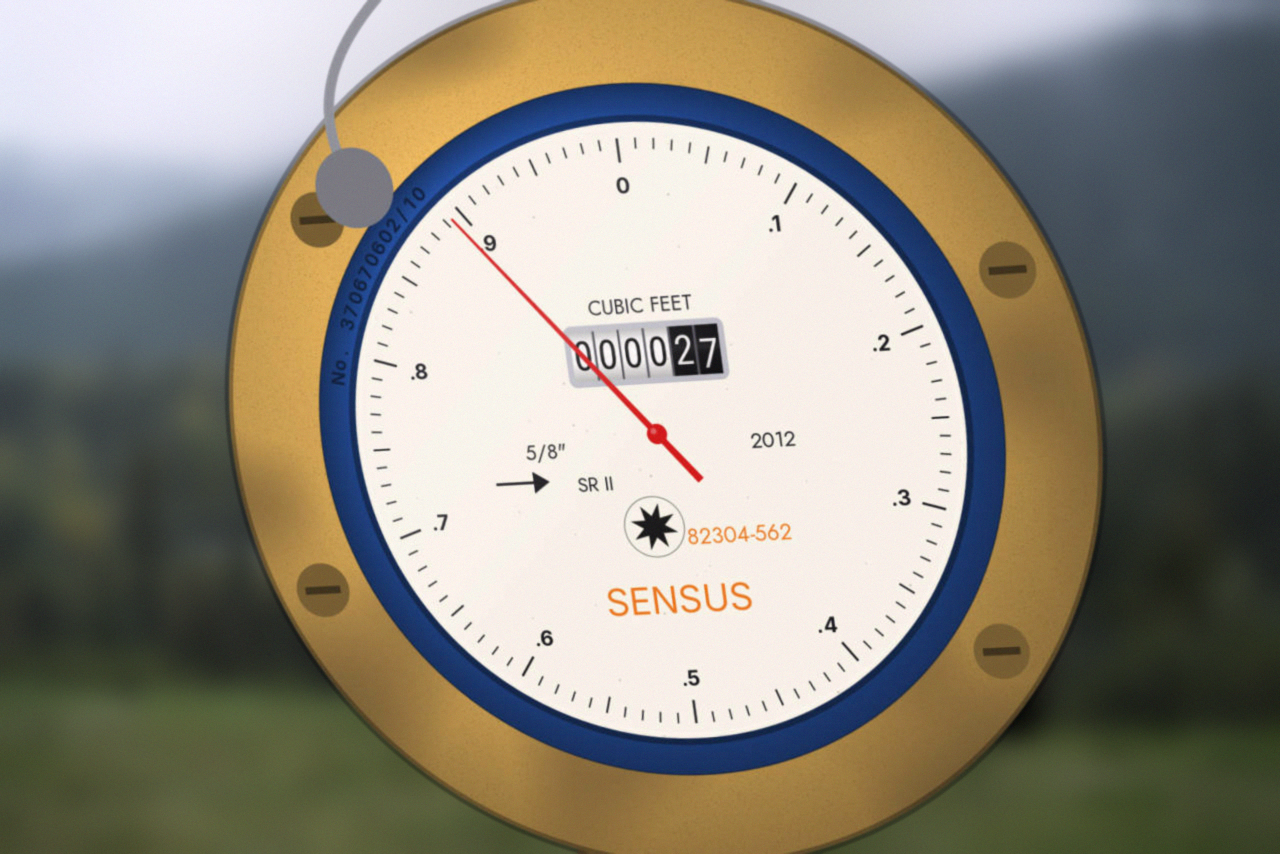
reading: value=26.89 unit=ft³
